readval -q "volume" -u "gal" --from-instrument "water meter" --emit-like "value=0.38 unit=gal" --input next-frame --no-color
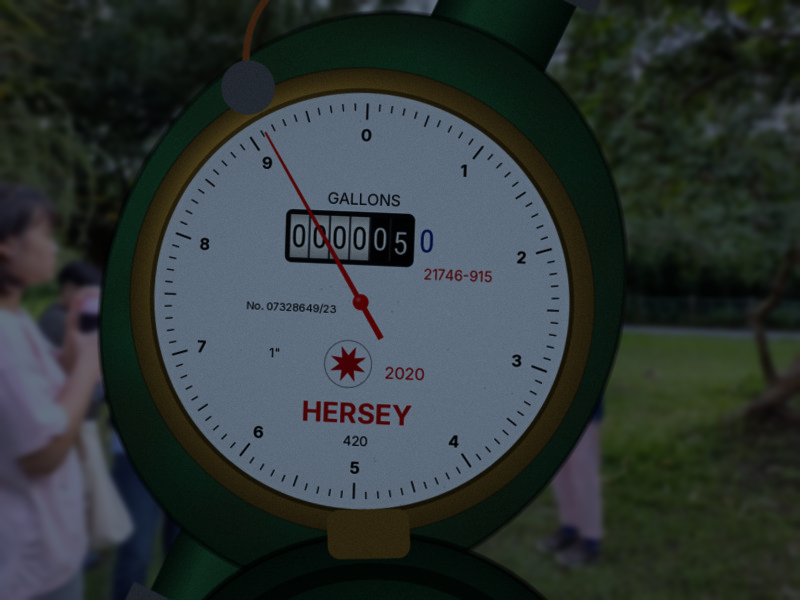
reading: value=49.1 unit=gal
